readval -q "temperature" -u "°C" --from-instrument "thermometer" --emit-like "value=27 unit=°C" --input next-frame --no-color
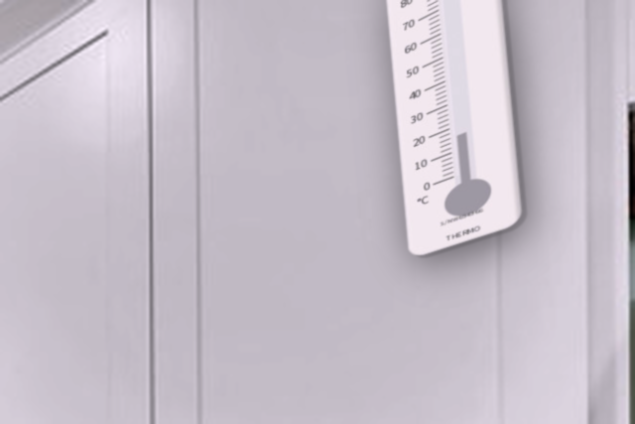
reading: value=16 unit=°C
